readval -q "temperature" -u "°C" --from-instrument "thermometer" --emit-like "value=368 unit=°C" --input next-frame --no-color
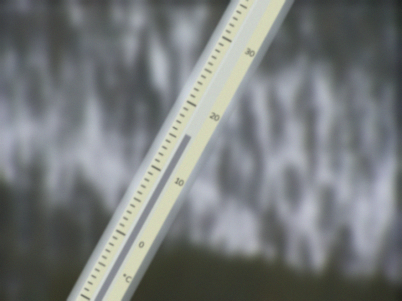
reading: value=16 unit=°C
